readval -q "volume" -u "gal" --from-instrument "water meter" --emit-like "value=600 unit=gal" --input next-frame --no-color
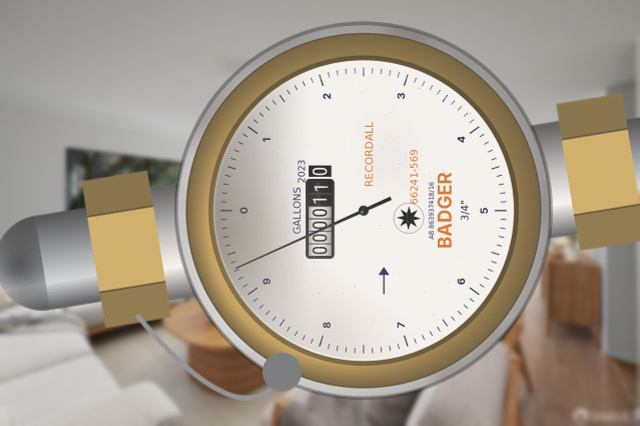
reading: value=109.3 unit=gal
